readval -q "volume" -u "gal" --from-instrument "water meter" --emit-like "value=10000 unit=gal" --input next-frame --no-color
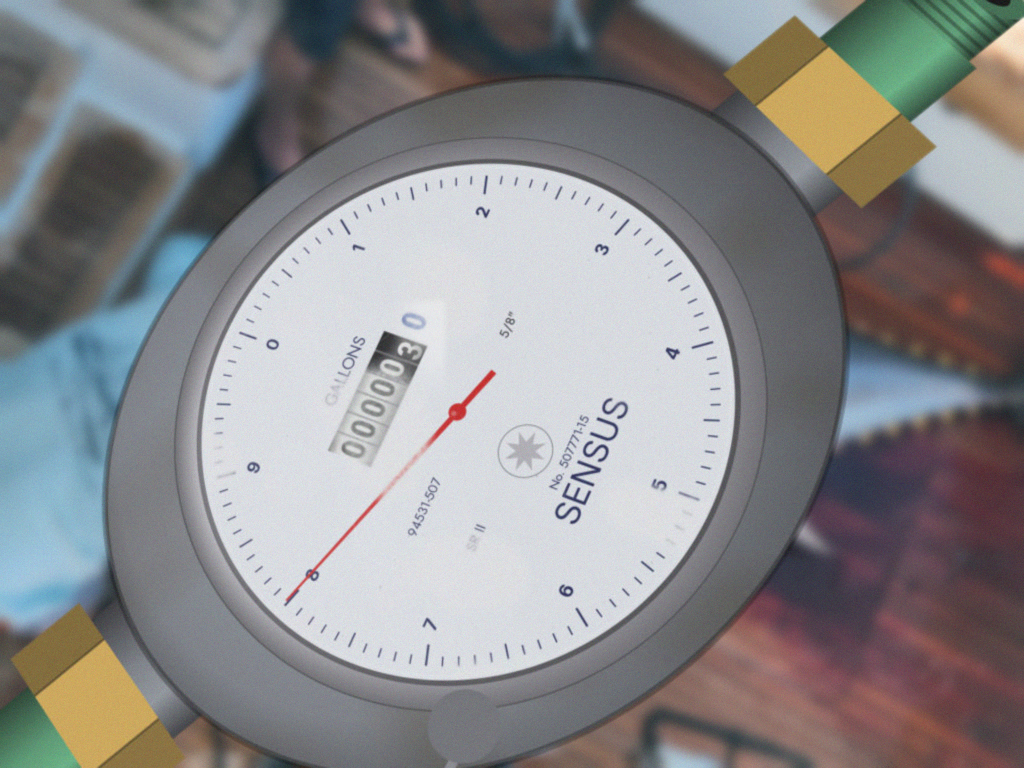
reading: value=28.0 unit=gal
